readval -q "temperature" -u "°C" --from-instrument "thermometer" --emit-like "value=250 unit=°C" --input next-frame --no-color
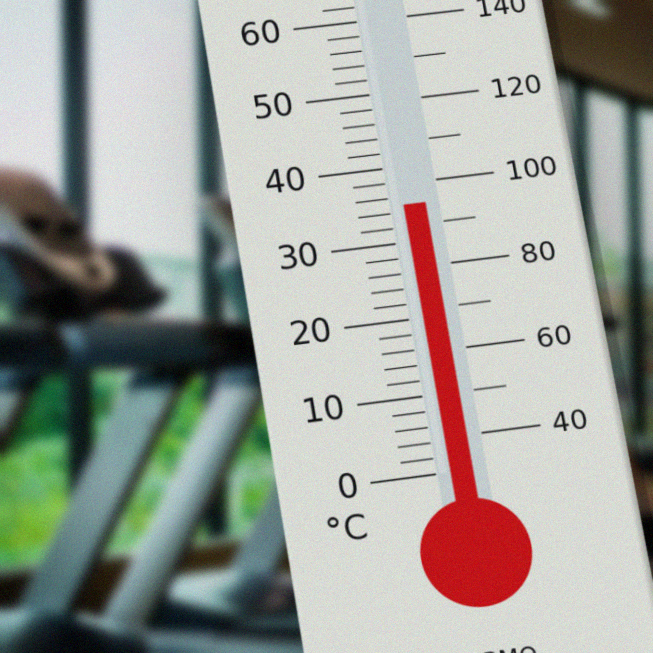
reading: value=35 unit=°C
